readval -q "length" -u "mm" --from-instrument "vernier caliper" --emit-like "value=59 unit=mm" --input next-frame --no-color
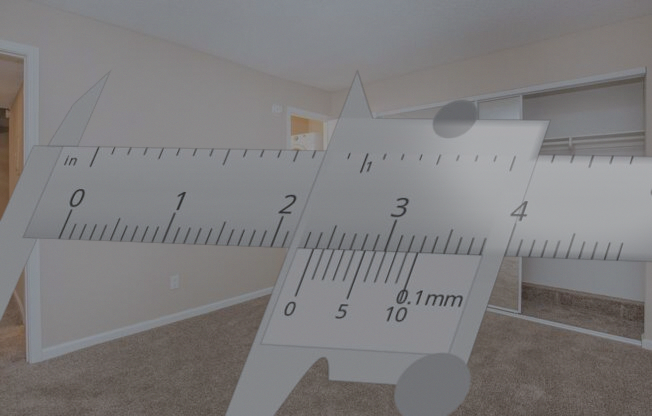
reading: value=23.8 unit=mm
